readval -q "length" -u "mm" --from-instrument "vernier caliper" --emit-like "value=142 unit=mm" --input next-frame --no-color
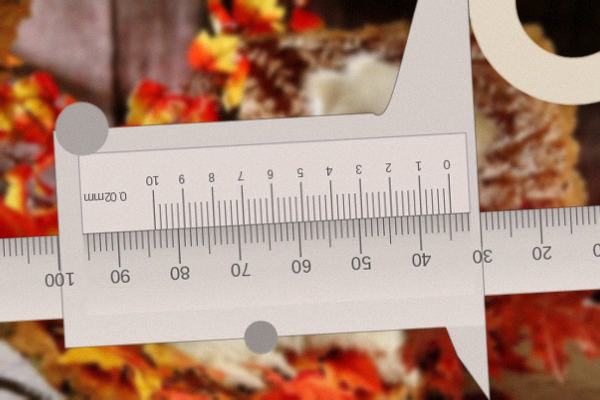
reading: value=34.8 unit=mm
